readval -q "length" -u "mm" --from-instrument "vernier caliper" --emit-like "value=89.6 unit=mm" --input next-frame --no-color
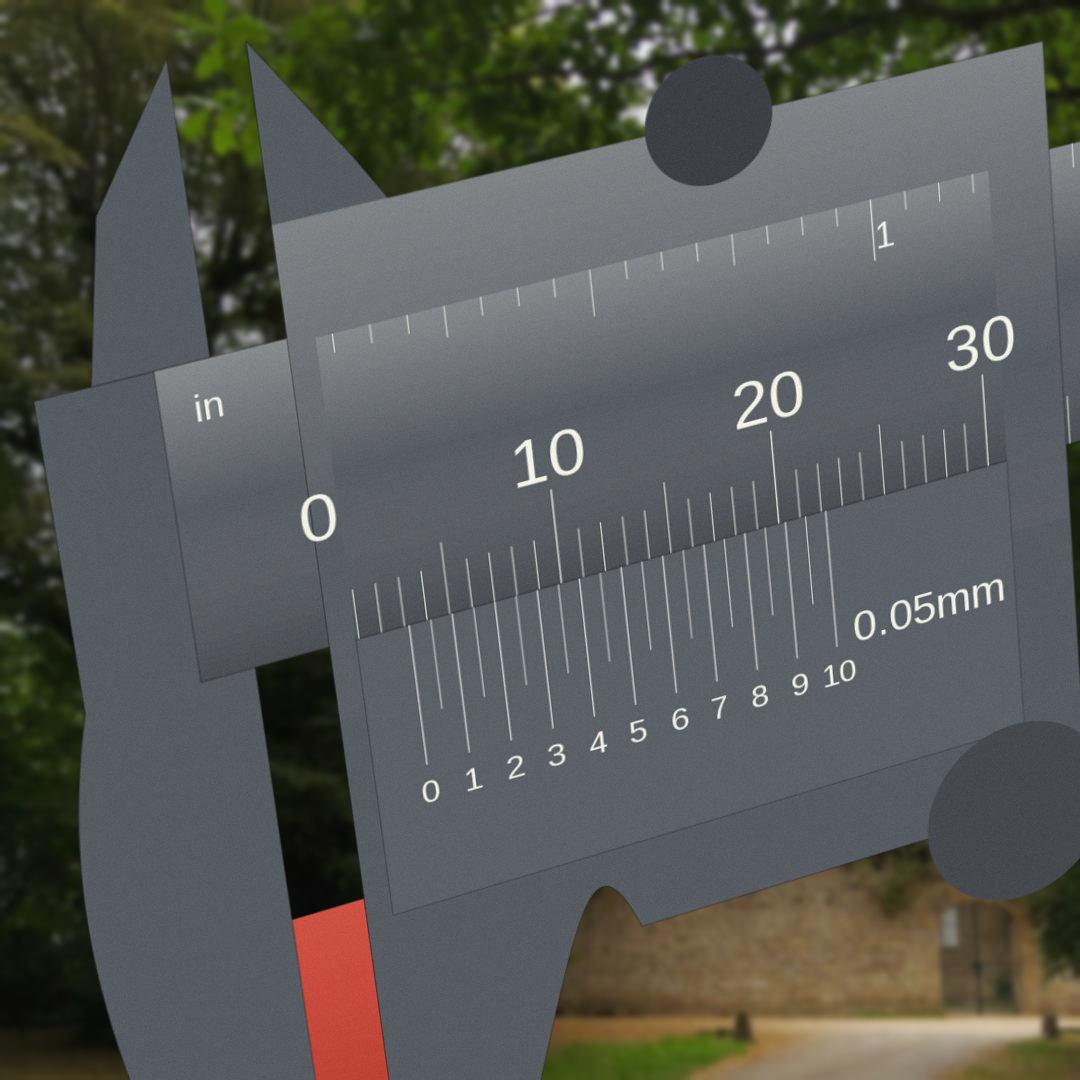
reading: value=3.2 unit=mm
